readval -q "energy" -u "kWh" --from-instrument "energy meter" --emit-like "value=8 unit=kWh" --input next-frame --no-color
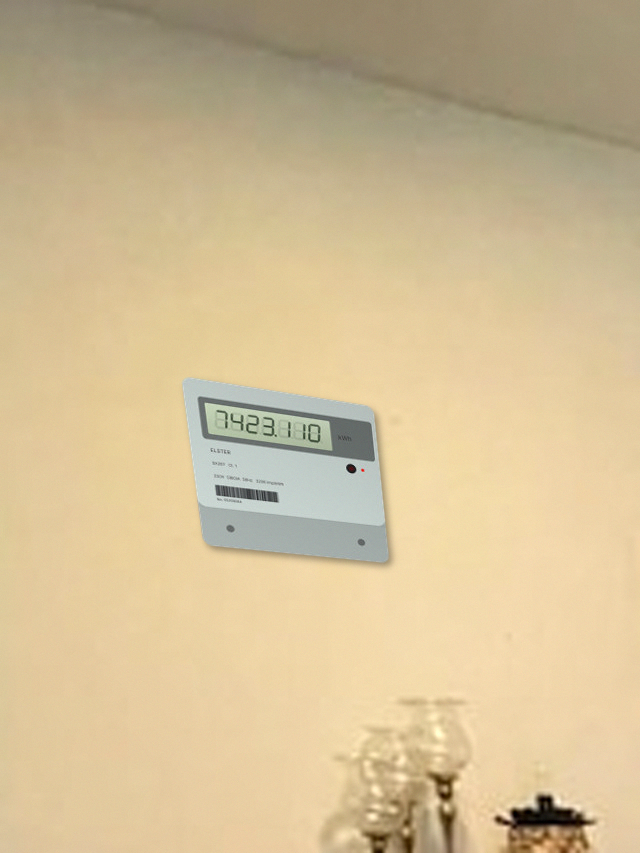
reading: value=7423.110 unit=kWh
